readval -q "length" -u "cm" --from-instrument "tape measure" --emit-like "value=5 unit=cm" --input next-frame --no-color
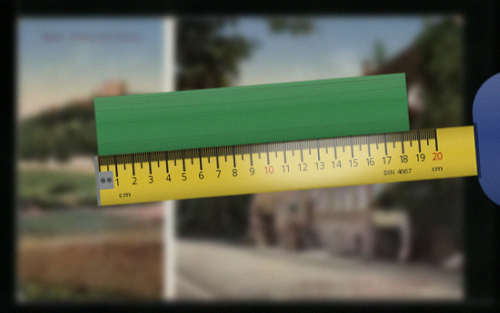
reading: value=18.5 unit=cm
